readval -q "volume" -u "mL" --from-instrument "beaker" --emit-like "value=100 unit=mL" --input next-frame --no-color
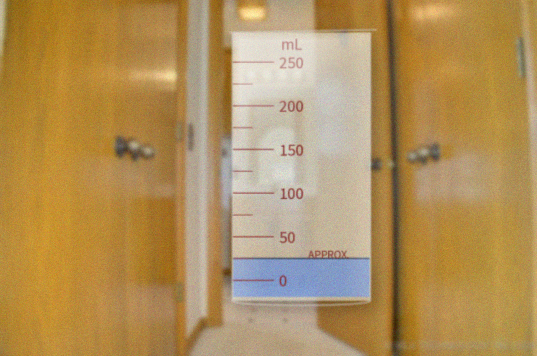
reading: value=25 unit=mL
